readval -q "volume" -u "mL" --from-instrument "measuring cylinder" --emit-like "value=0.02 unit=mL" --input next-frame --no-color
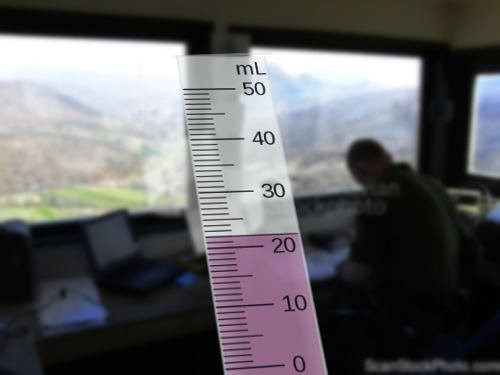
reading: value=22 unit=mL
